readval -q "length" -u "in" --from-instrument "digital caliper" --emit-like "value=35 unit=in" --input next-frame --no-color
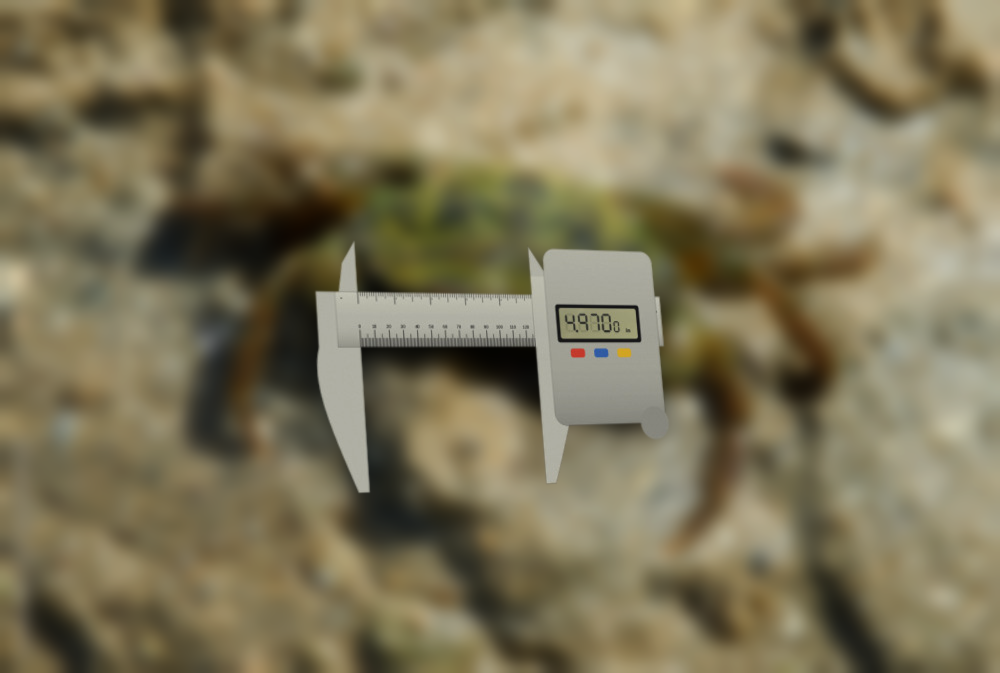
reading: value=4.9700 unit=in
